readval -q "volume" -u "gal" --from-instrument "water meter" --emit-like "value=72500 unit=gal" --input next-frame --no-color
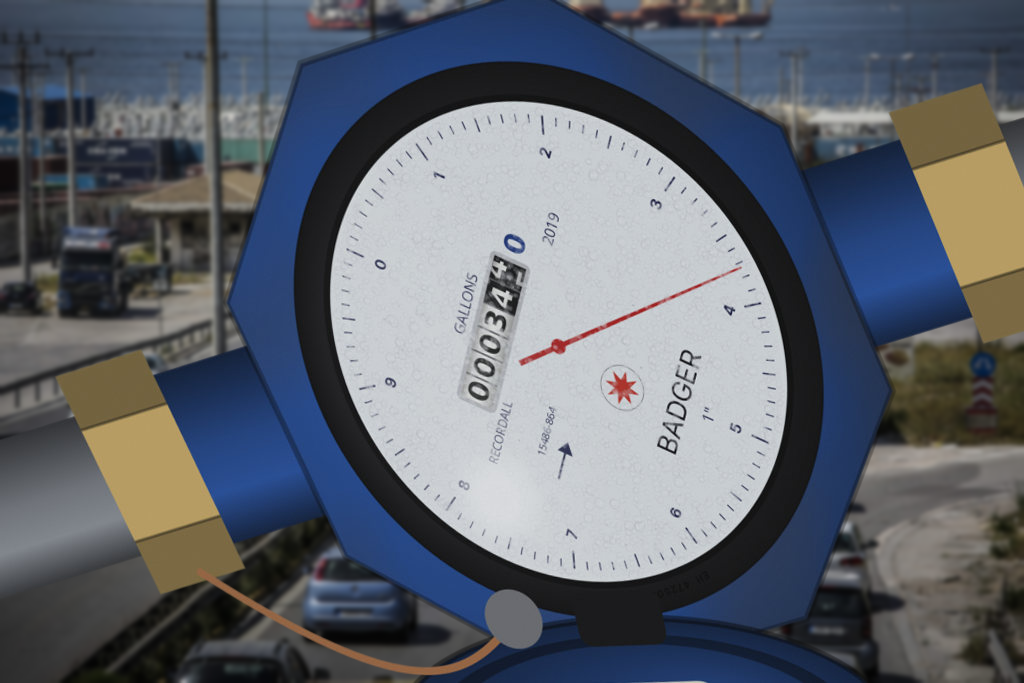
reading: value=3443.7 unit=gal
